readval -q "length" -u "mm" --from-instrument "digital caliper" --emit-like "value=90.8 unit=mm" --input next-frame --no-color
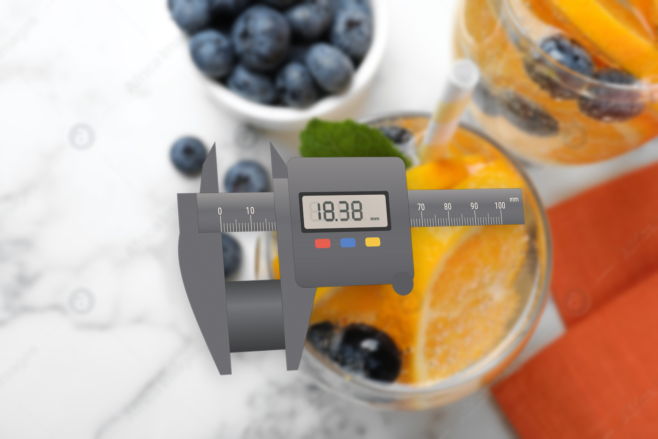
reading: value=18.38 unit=mm
